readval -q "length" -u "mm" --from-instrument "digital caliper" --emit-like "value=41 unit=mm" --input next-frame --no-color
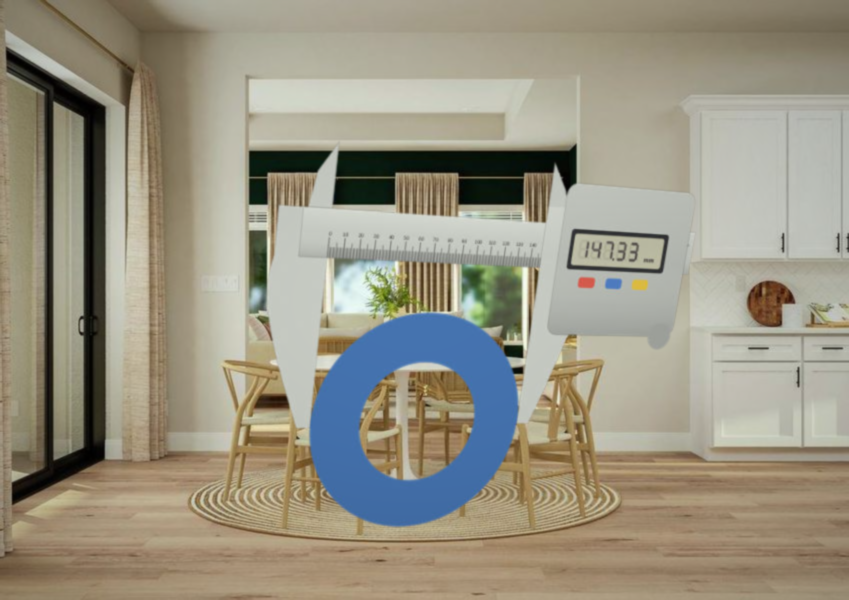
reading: value=147.33 unit=mm
